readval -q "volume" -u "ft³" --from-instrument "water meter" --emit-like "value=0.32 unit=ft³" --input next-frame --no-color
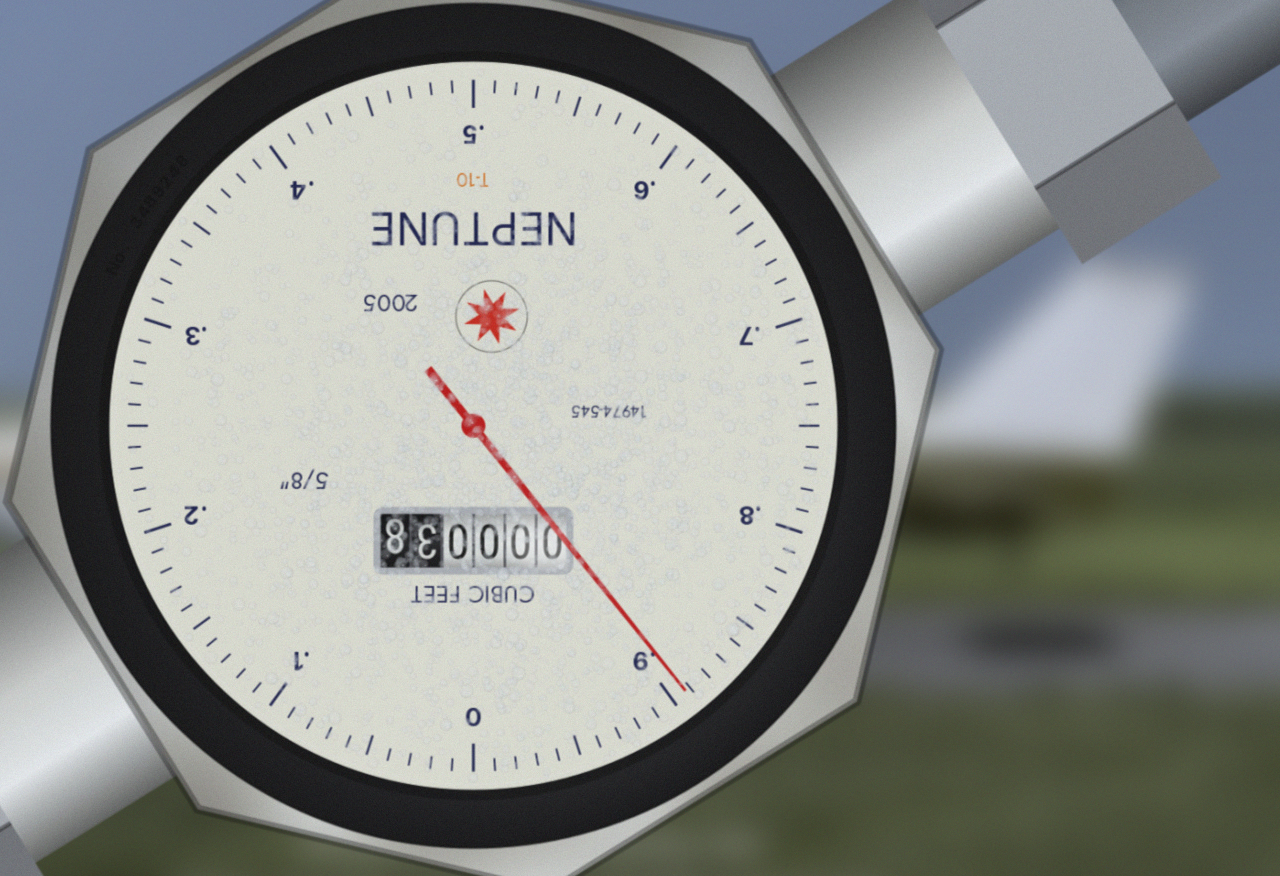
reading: value=37.89 unit=ft³
